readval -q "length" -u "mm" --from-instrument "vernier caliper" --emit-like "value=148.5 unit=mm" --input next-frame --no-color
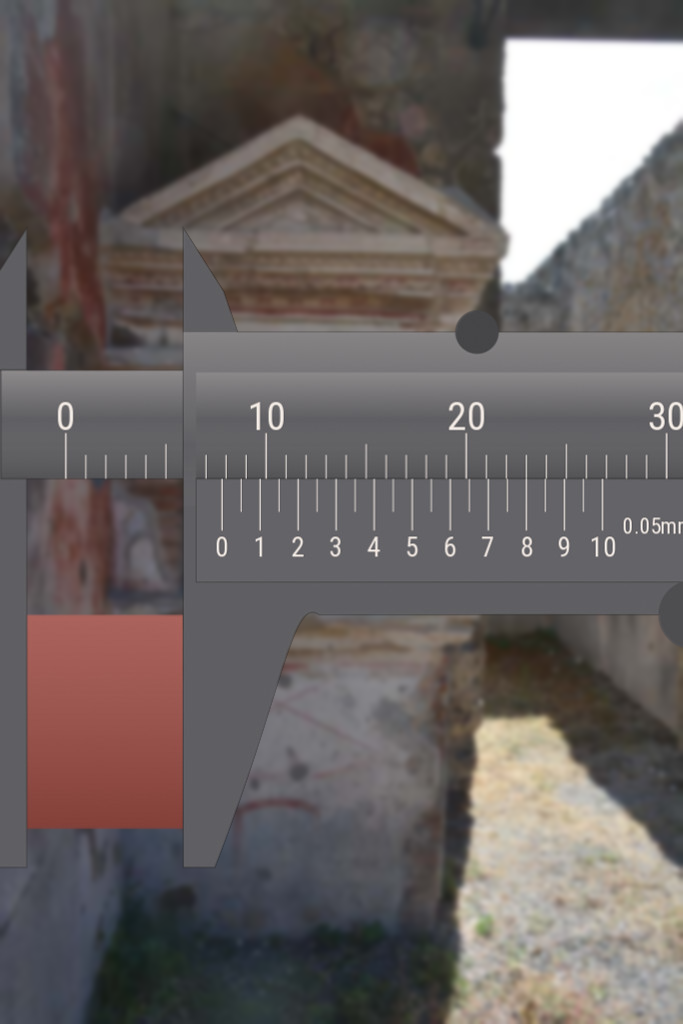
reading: value=7.8 unit=mm
